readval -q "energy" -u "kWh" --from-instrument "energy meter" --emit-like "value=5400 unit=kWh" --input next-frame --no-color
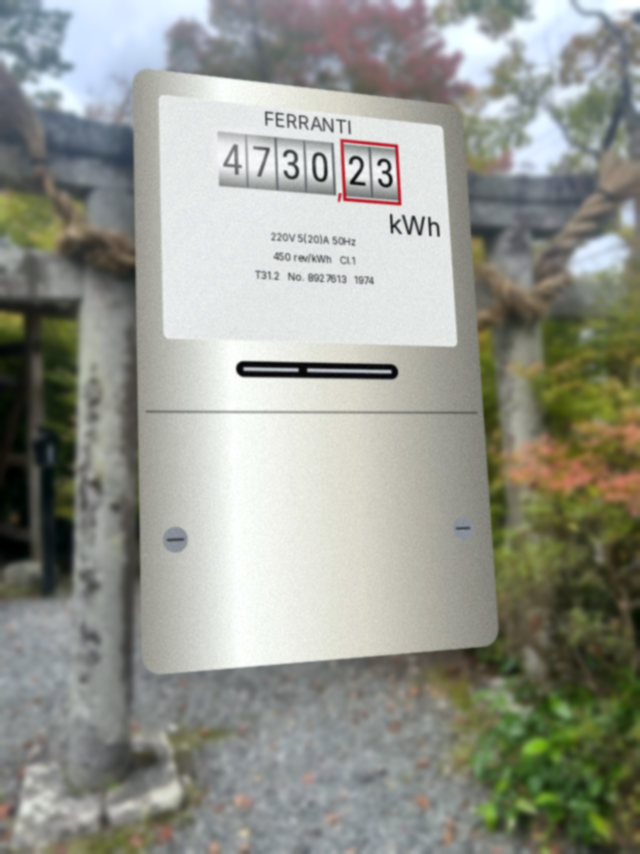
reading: value=4730.23 unit=kWh
